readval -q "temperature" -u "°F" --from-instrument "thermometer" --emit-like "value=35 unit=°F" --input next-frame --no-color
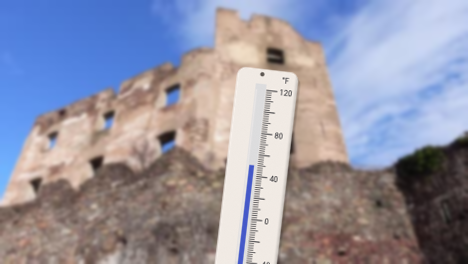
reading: value=50 unit=°F
